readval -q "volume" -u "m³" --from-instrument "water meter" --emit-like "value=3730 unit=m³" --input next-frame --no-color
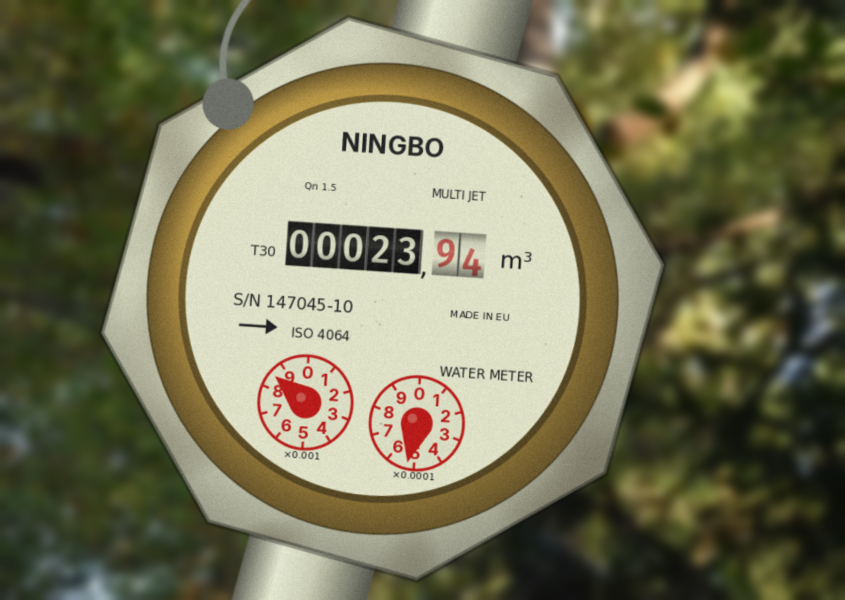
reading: value=23.9385 unit=m³
